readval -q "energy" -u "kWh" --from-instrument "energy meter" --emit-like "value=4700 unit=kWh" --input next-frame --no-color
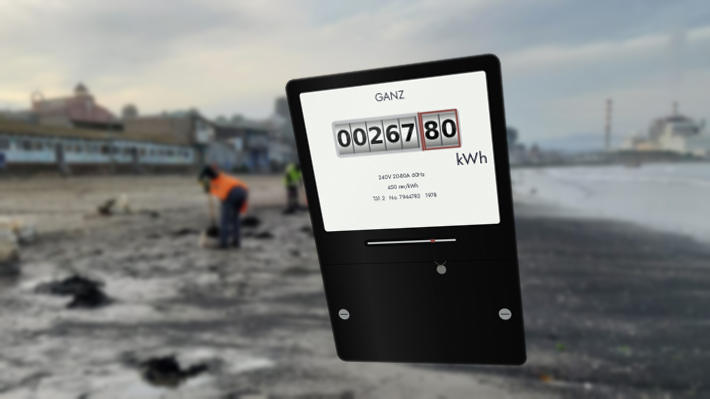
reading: value=267.80 unit=kWh
